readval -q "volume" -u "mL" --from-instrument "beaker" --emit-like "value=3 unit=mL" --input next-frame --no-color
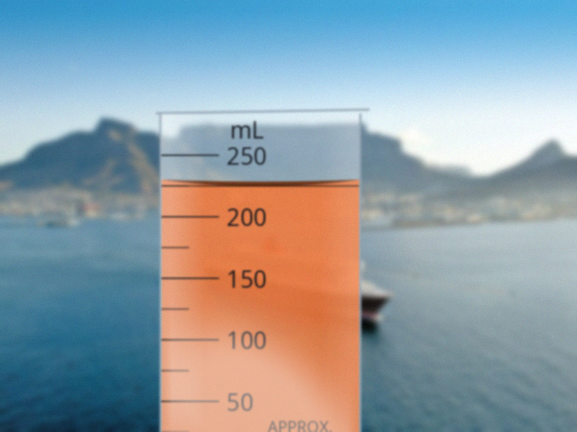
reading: value=225 unit=mL
